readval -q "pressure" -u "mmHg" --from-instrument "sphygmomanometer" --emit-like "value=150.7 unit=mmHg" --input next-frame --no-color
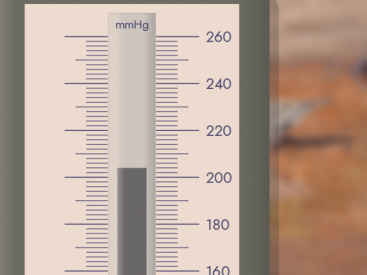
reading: value=204 unit=mmHg
